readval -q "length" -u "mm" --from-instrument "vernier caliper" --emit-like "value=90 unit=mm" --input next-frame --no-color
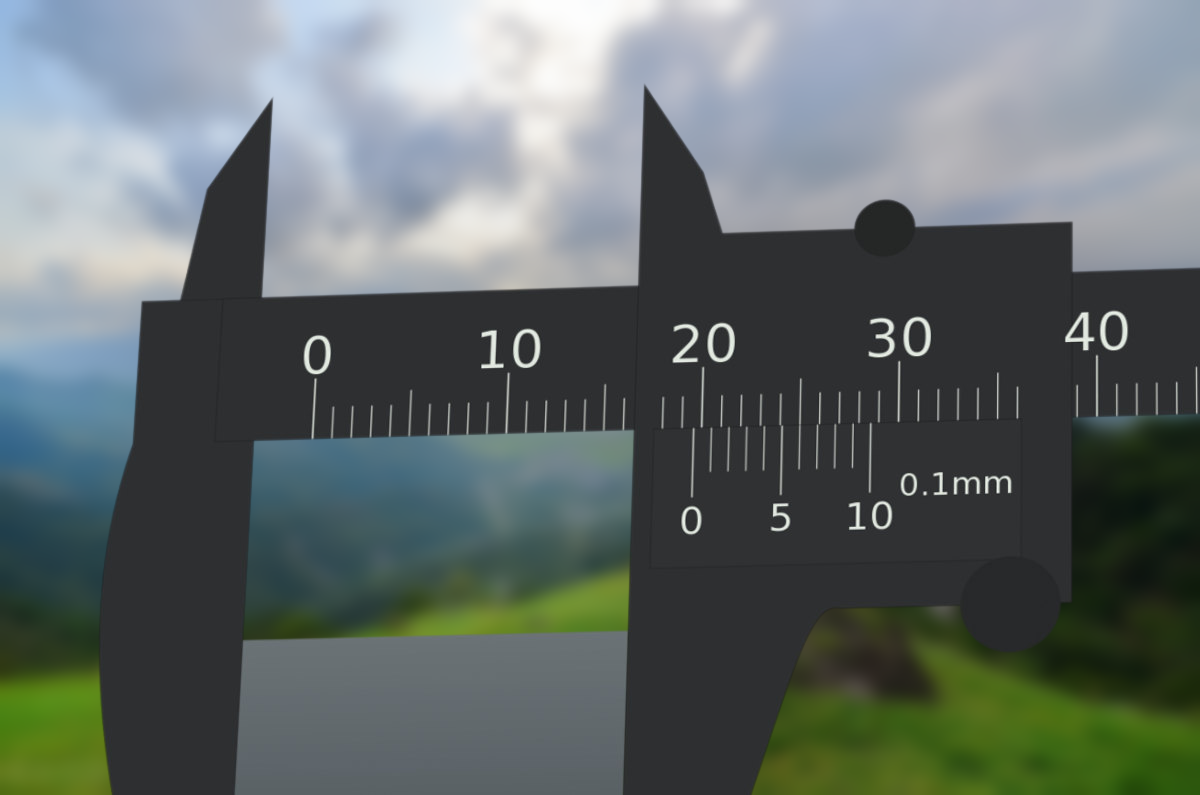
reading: value=19.6 unit=mm
